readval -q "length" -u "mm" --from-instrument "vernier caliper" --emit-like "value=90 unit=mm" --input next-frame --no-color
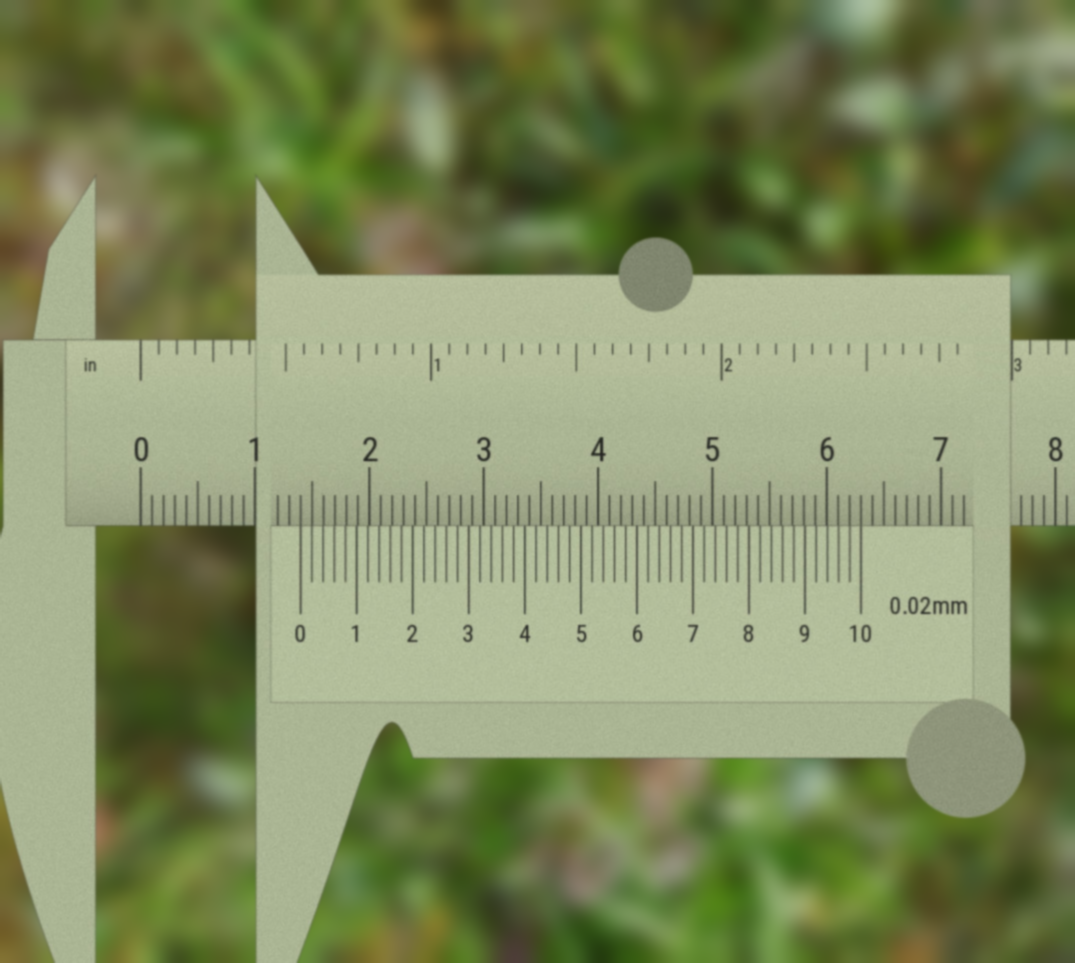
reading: value=14.0 unit=mm
